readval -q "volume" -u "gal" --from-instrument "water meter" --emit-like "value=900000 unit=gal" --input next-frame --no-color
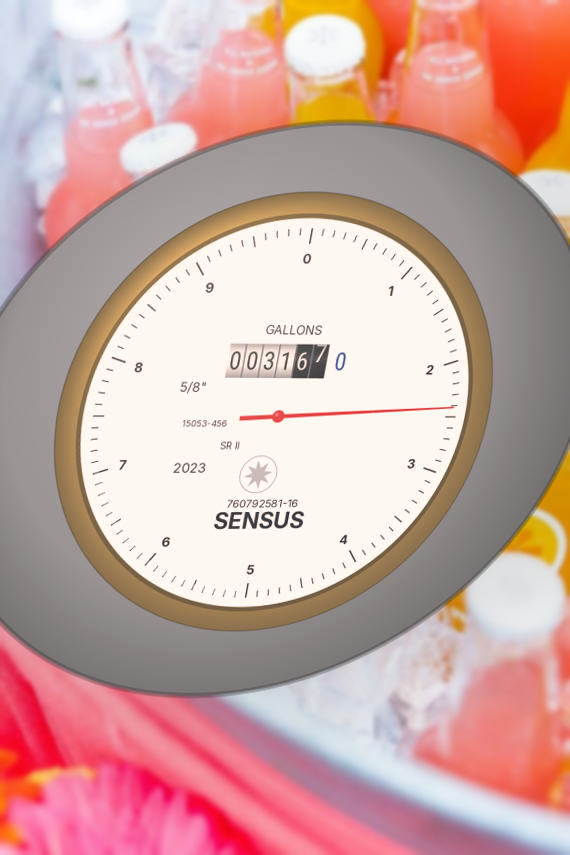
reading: value=31672.4 unit=gal
